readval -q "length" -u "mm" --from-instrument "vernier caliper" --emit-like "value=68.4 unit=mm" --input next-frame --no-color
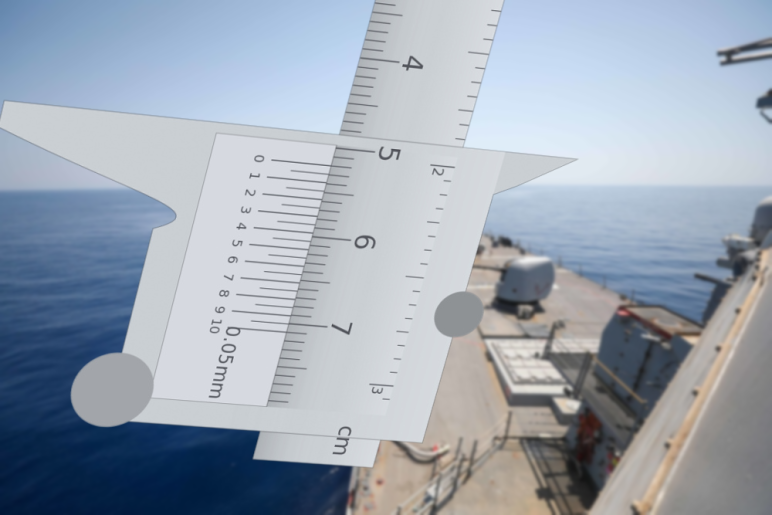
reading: value=52.0 unit=mm
